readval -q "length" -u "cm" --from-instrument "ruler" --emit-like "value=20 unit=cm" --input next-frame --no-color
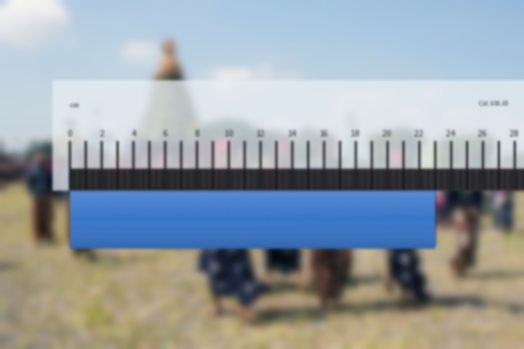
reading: value=23 unit=cm
